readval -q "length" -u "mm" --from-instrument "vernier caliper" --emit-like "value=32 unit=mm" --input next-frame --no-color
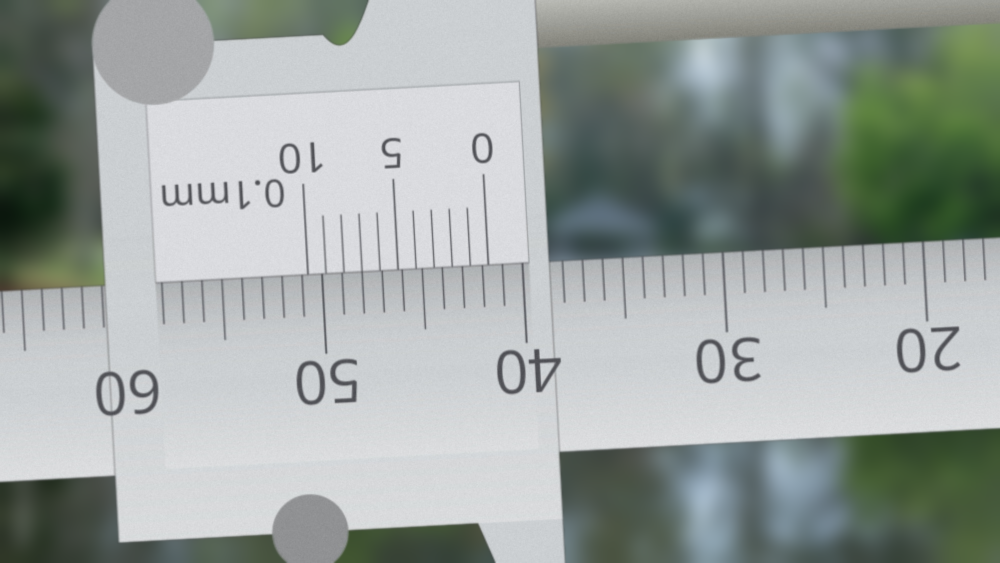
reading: value=41.7 unit=mm
